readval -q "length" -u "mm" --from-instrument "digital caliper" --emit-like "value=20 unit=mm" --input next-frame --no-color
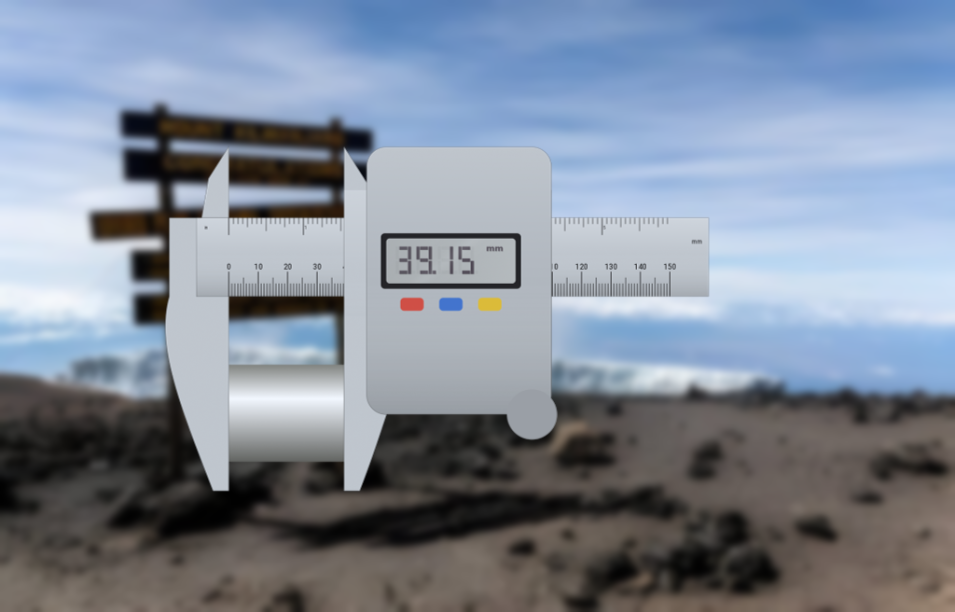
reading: value=39.15 unit=mm
